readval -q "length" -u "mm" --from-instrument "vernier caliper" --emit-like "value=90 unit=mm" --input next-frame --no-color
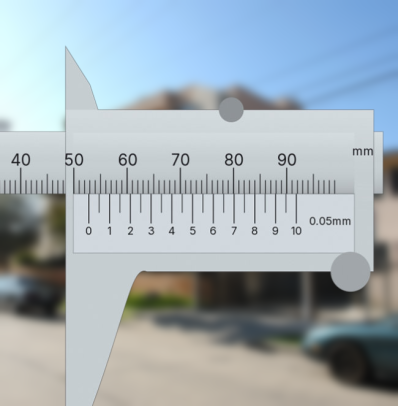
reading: value=52.8 unit=mm
